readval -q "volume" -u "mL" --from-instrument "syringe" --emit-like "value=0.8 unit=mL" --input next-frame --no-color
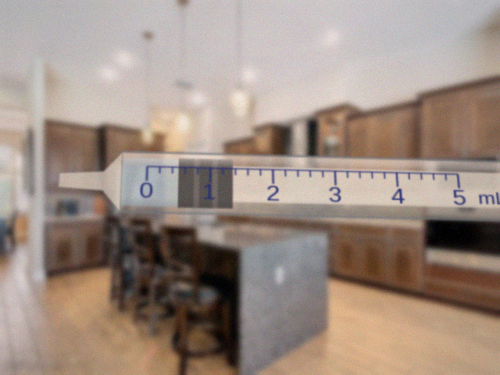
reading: value=0.5 unit=mL
